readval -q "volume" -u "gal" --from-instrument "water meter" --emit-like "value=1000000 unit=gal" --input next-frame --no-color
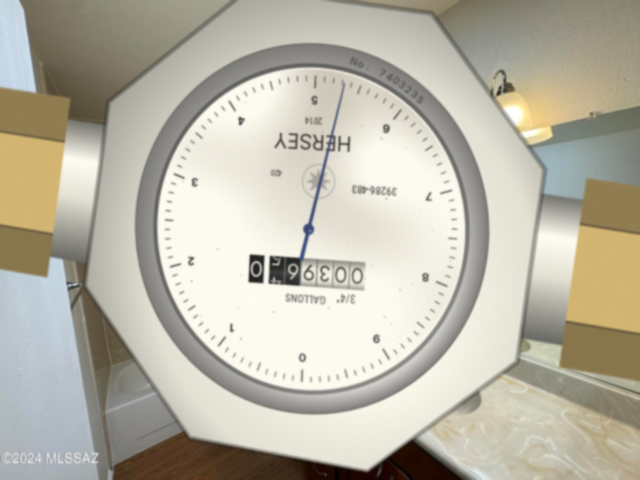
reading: value=39645.3 unit=gal
